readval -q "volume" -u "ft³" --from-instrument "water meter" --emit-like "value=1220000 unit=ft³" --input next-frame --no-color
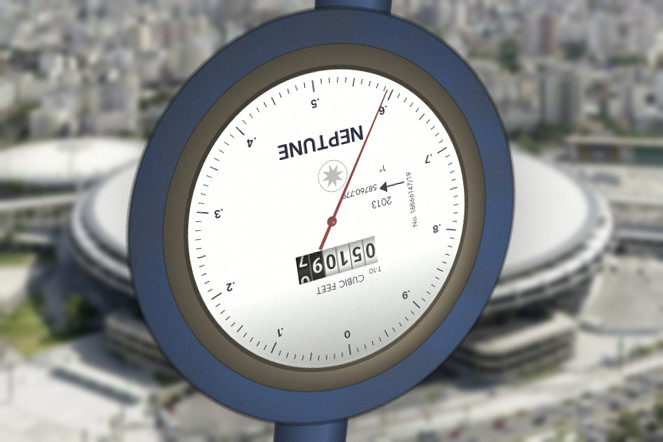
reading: value=51096.59 unit=ft³
